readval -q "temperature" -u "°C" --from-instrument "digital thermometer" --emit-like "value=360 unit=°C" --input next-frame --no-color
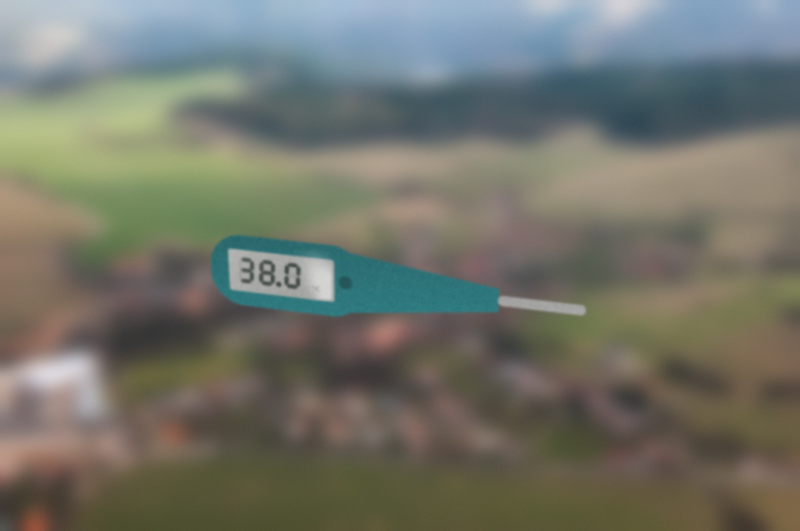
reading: value=38.0 unit=°C
